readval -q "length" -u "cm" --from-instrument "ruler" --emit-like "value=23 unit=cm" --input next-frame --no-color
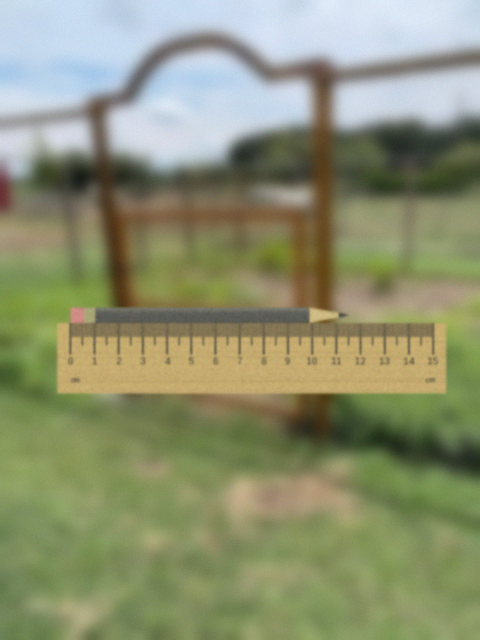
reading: value=11.5 unit=cm
